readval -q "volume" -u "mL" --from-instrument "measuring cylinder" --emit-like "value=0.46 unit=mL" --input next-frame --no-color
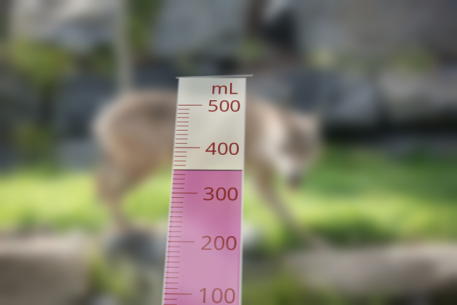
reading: value=350 unit=mL
